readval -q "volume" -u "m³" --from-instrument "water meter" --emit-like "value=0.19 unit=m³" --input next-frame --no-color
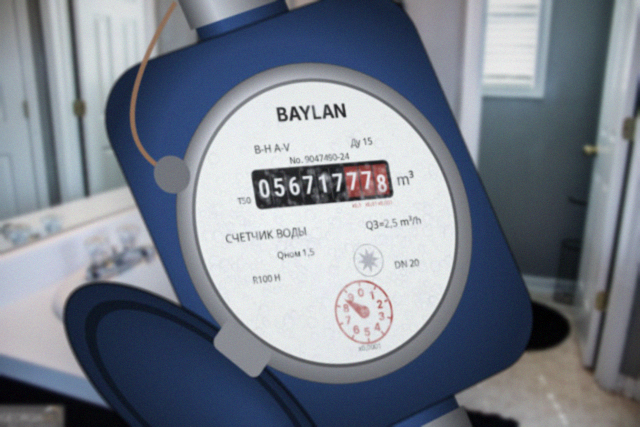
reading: value=56717.7778 unit=m³
